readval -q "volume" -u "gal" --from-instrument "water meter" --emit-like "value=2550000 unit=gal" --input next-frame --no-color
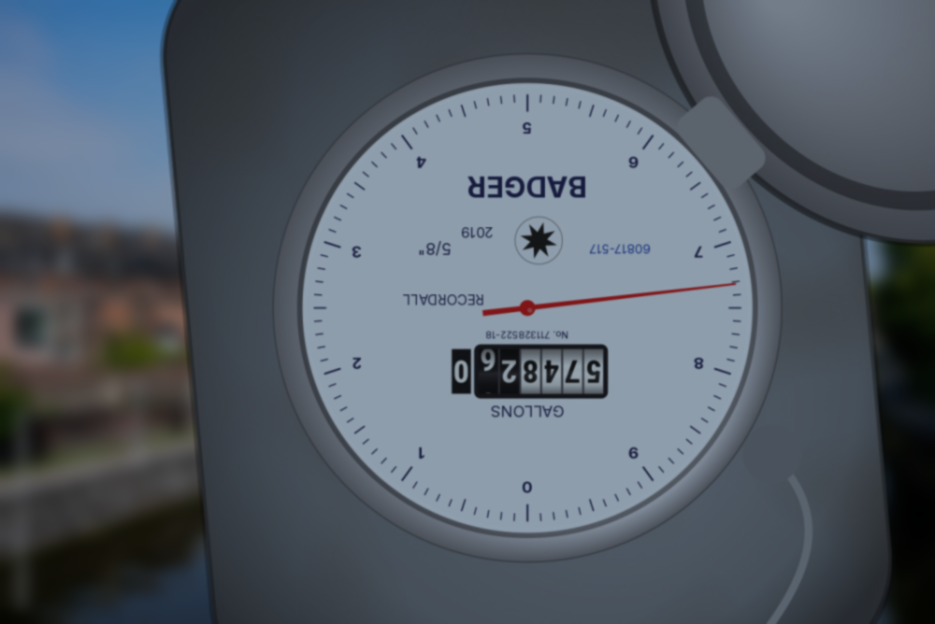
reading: value=5748257.3 unit=gal
